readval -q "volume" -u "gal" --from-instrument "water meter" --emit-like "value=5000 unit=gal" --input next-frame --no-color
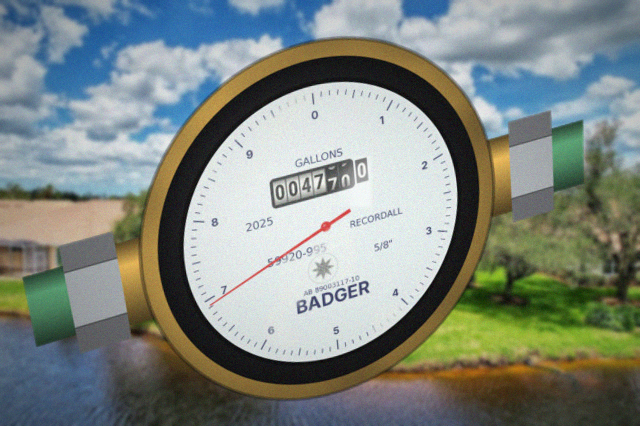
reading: value=47696.9 unit=gal
